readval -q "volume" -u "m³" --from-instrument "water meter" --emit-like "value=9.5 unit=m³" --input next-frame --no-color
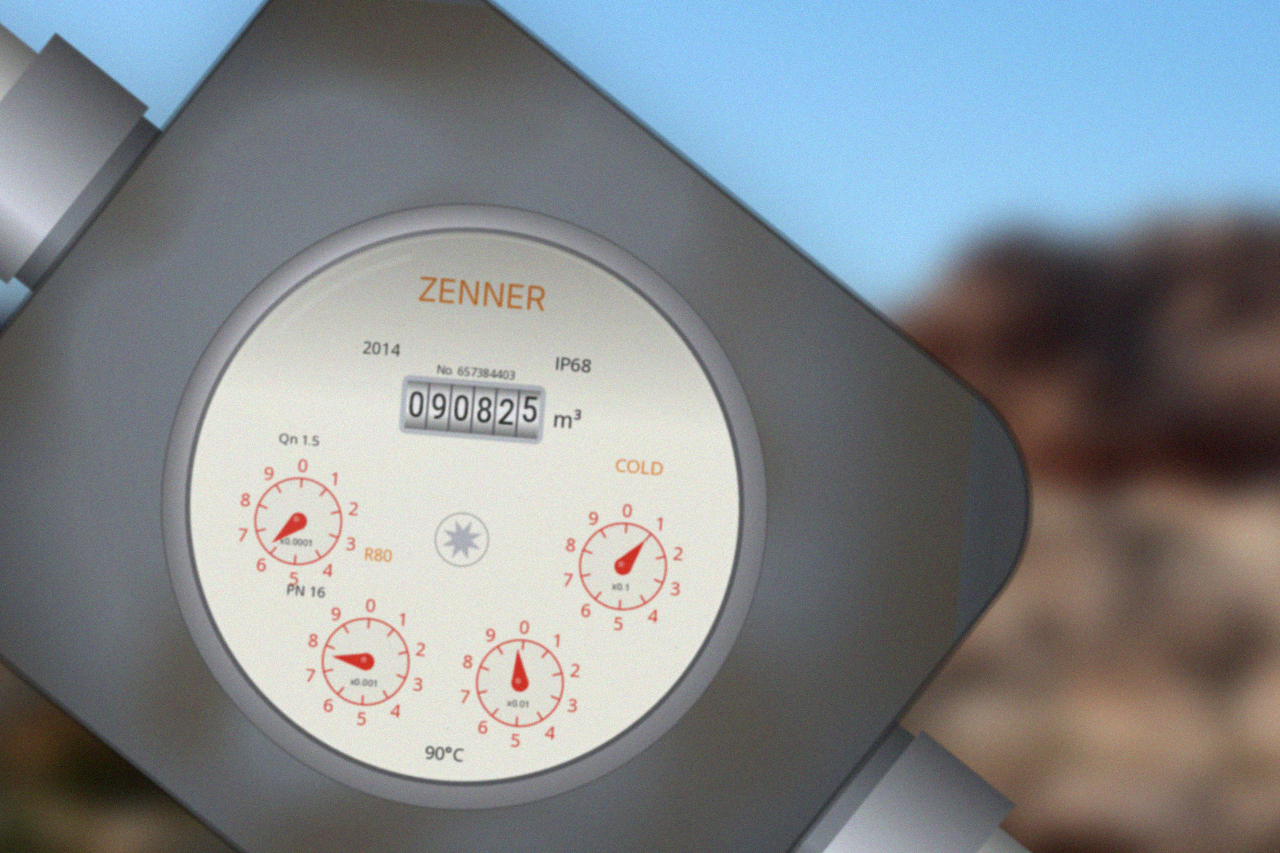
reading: value=90825.0976 unit=m³
